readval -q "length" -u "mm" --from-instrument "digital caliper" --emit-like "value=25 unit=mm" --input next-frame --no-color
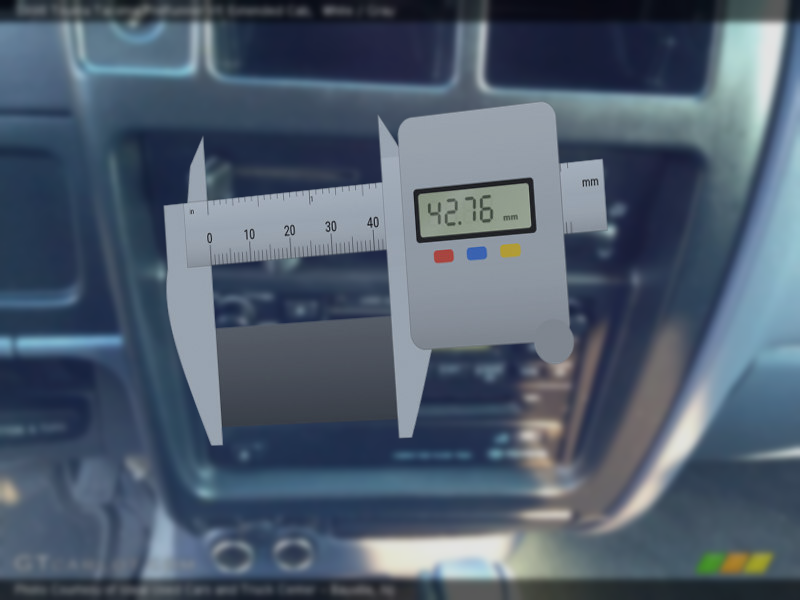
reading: value=42.76 unit=mm
